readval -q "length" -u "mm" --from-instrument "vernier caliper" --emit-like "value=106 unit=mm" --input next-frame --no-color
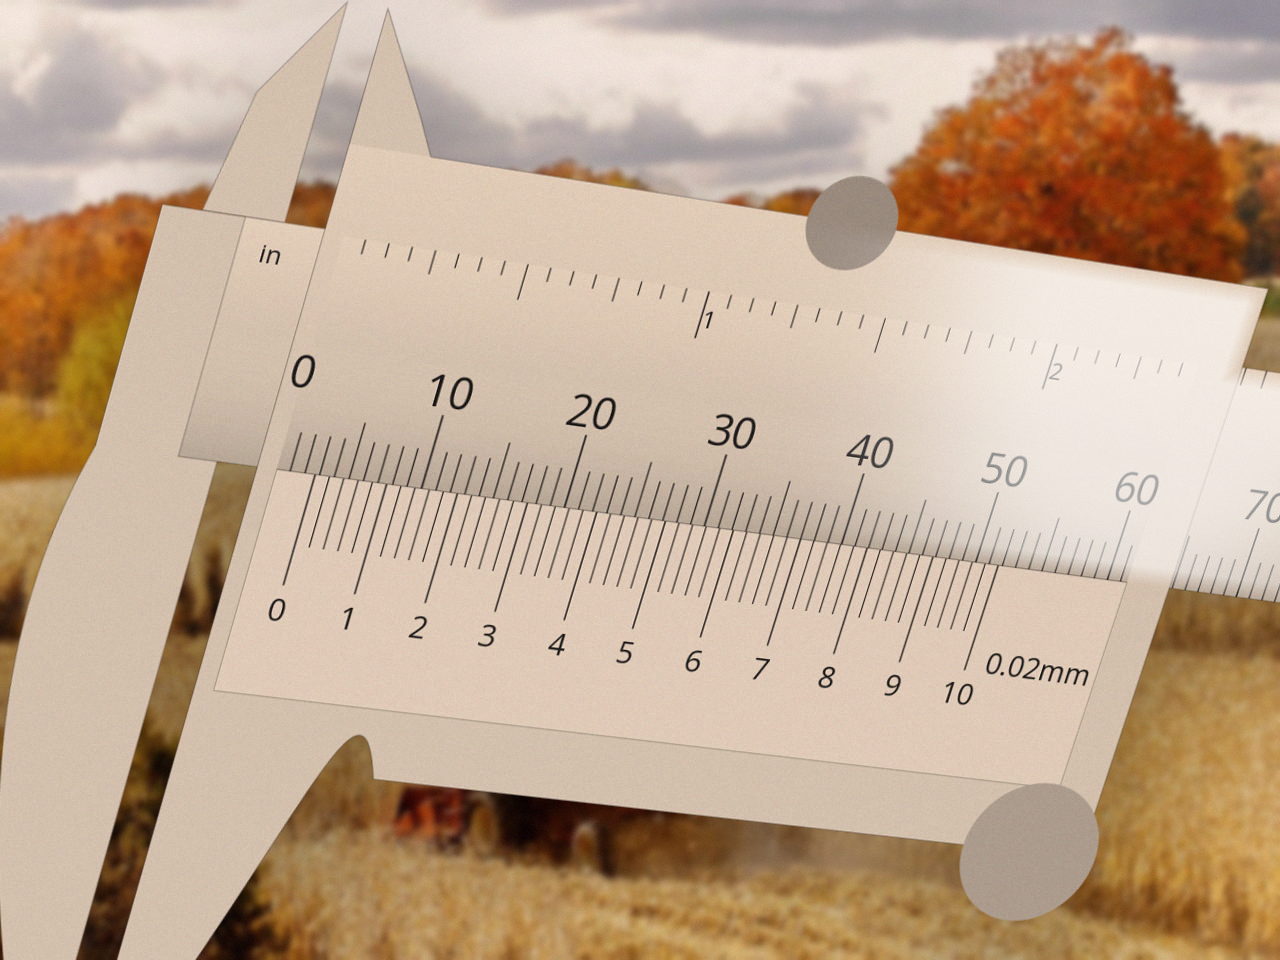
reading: value=2.7 unit=mm
